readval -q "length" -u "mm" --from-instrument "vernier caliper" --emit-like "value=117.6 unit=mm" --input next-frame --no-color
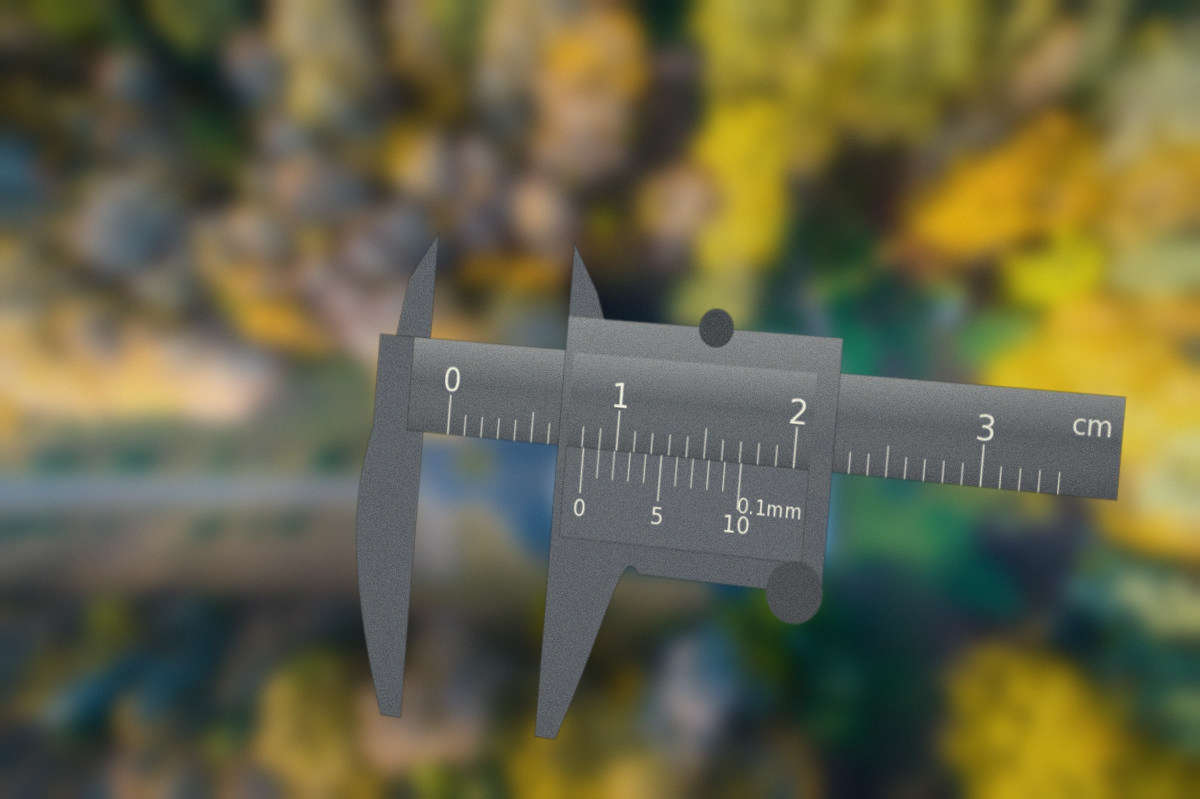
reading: value=8.1 unit=mm
